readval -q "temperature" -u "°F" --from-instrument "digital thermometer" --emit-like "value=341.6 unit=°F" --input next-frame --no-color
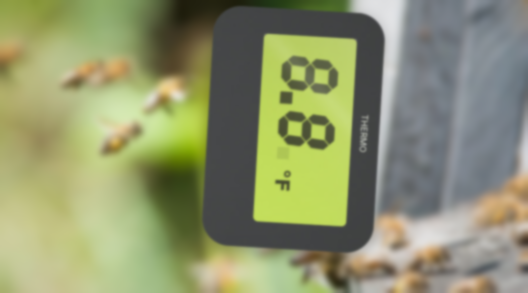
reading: value=8.8 unit=°F
